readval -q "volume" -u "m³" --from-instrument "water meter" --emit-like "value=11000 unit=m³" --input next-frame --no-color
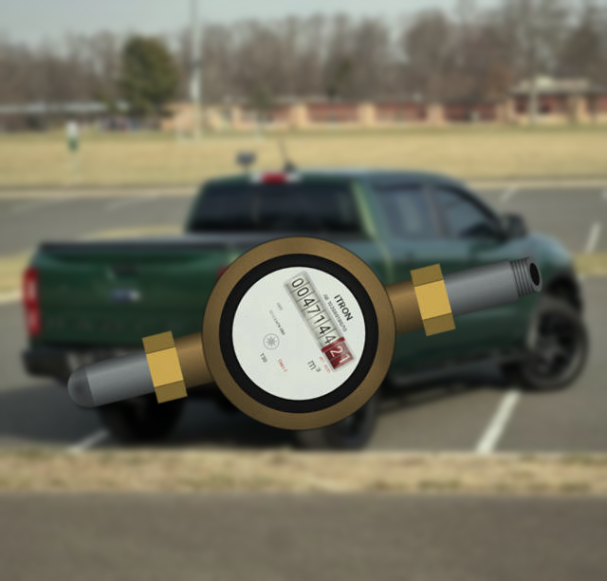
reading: value=47144.21 unit=m³
